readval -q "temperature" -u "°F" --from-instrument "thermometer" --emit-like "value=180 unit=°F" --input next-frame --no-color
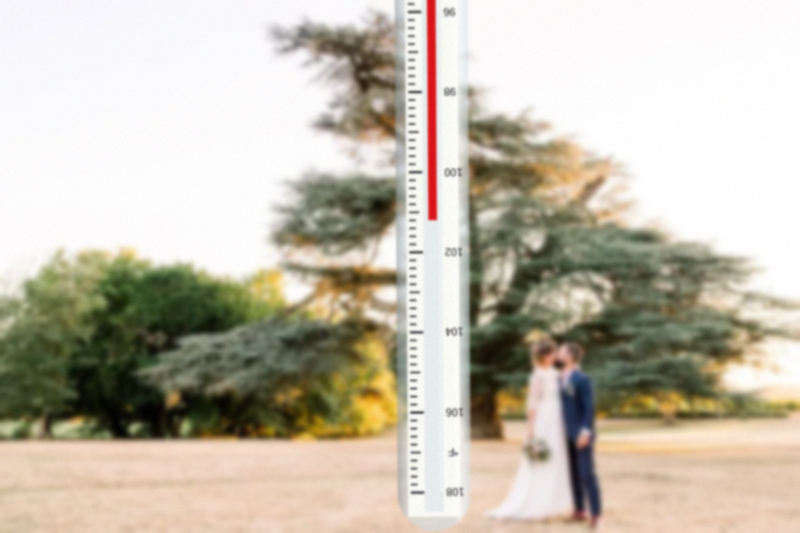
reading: value=101.2 unit=°F
